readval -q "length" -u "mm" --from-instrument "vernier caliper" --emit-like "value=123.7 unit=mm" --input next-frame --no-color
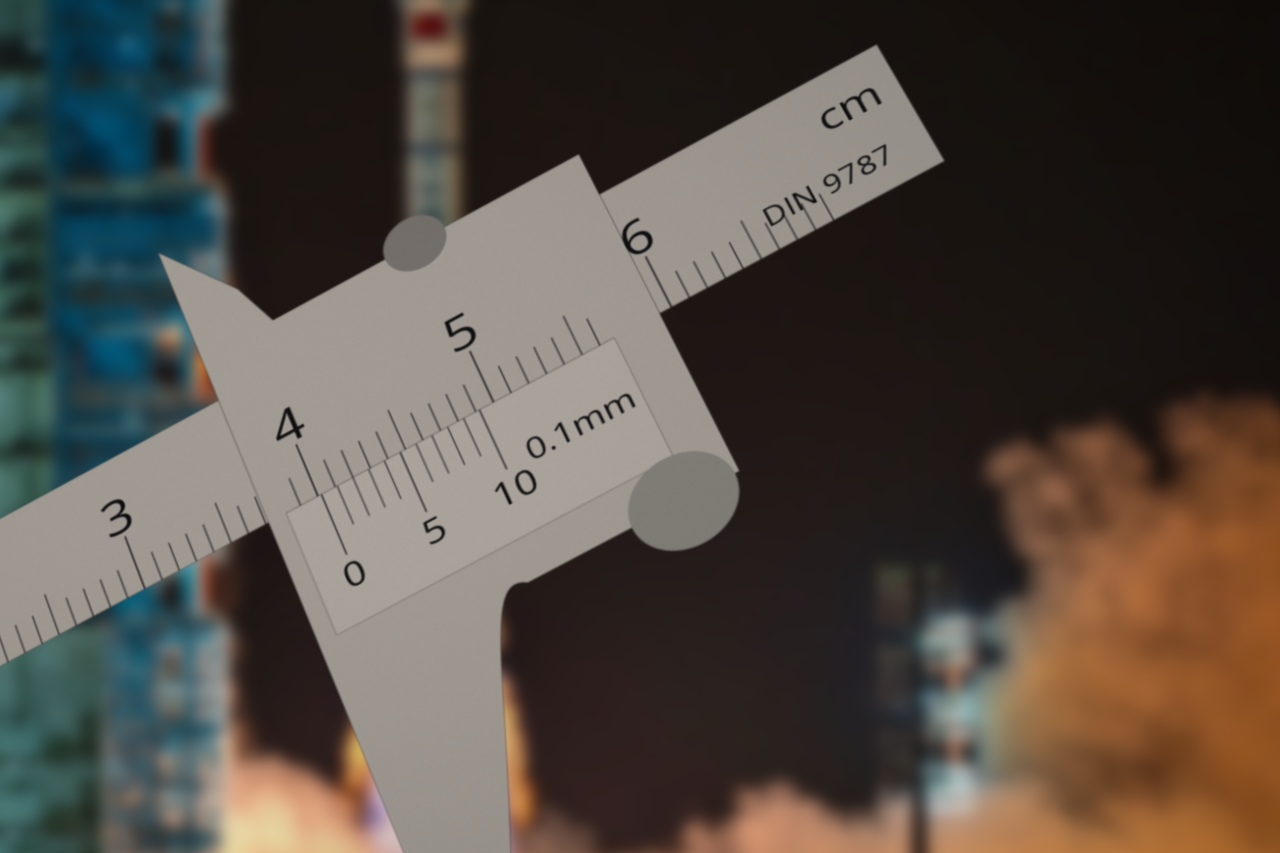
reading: value=40.2 unit=mm
